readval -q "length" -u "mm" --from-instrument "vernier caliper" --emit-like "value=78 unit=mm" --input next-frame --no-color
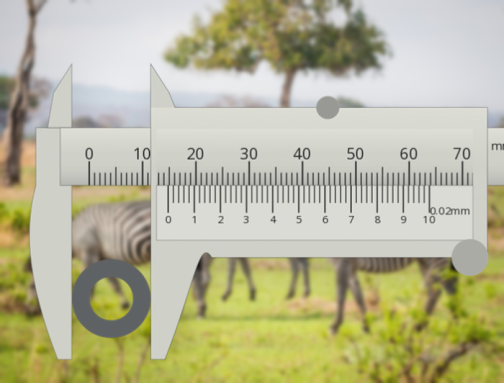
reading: value=14.8 unit=mm
